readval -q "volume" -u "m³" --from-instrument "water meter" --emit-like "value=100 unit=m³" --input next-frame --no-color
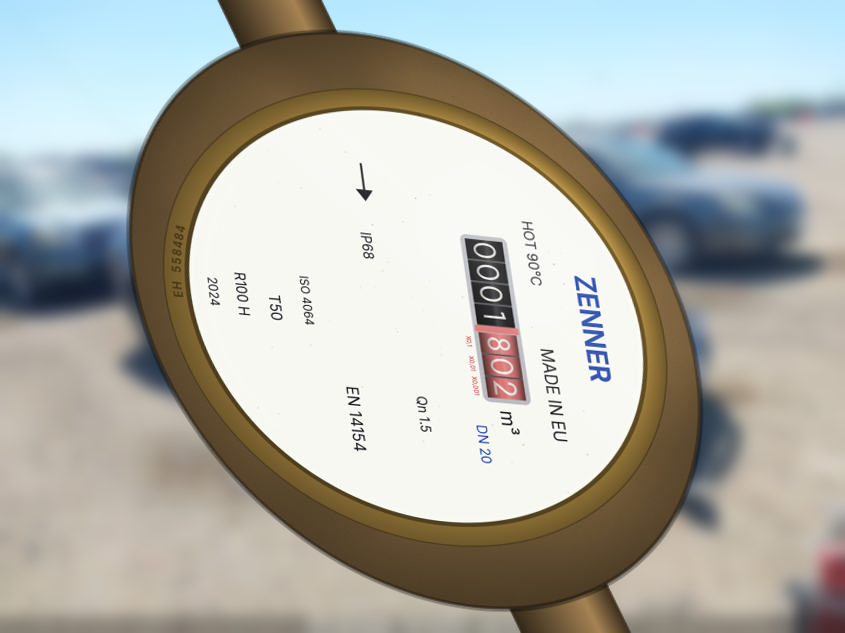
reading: value=1.802 unit=m³
